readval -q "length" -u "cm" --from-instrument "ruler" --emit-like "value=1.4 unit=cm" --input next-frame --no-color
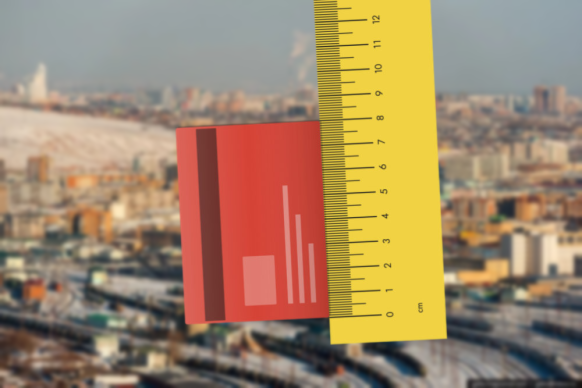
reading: value=8 unit=cm
